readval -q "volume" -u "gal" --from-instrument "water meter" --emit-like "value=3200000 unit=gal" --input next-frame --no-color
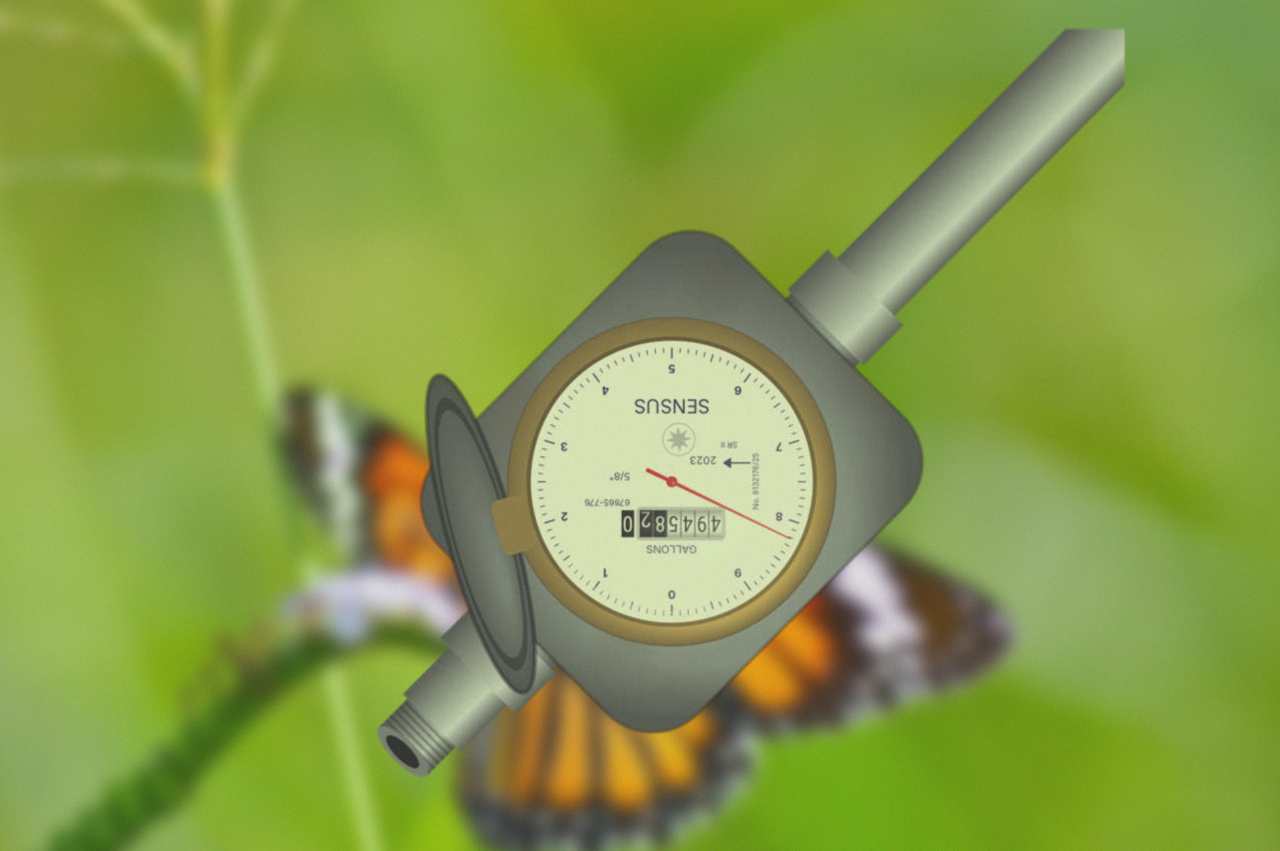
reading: value=4945818.2 unit=gal
